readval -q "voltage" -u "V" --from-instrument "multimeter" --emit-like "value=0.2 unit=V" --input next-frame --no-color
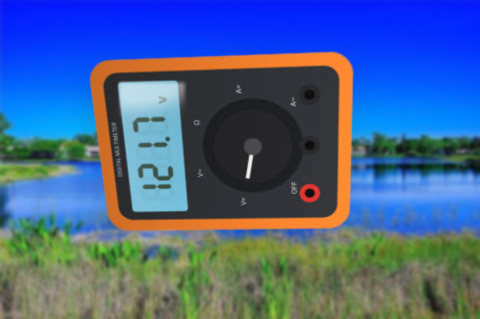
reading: value=121.7 unit=V
